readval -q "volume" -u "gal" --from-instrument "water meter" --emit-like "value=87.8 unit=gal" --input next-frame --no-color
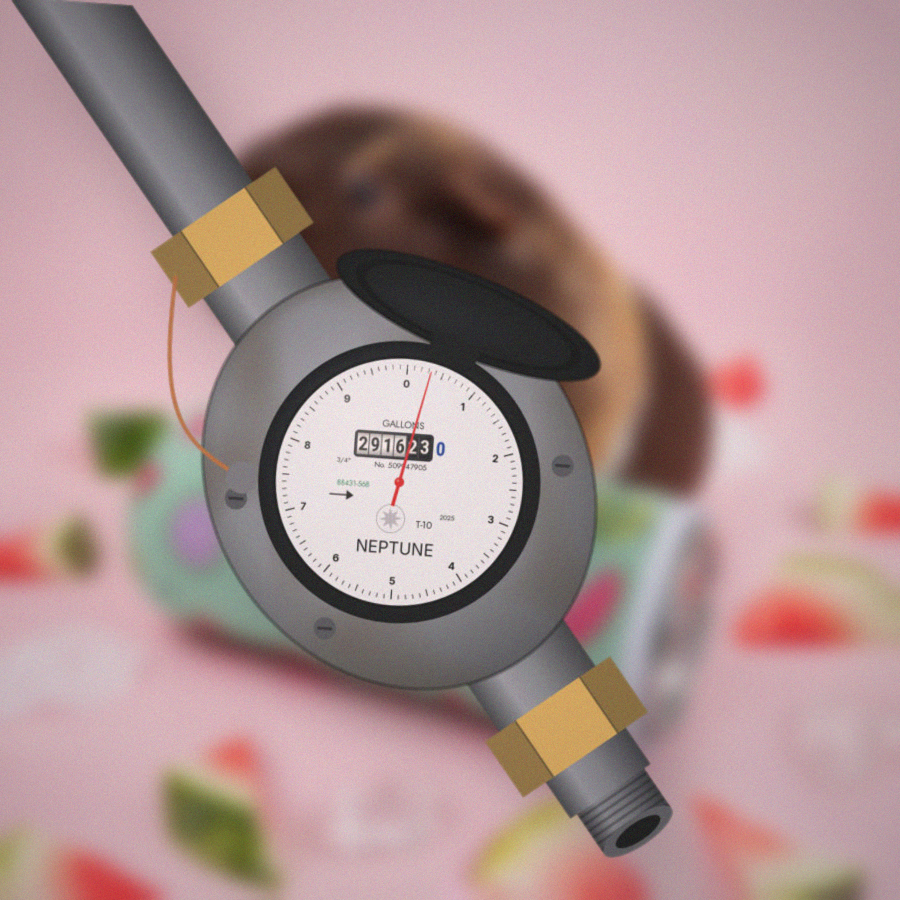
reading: value=2916230.3 unit=gal
